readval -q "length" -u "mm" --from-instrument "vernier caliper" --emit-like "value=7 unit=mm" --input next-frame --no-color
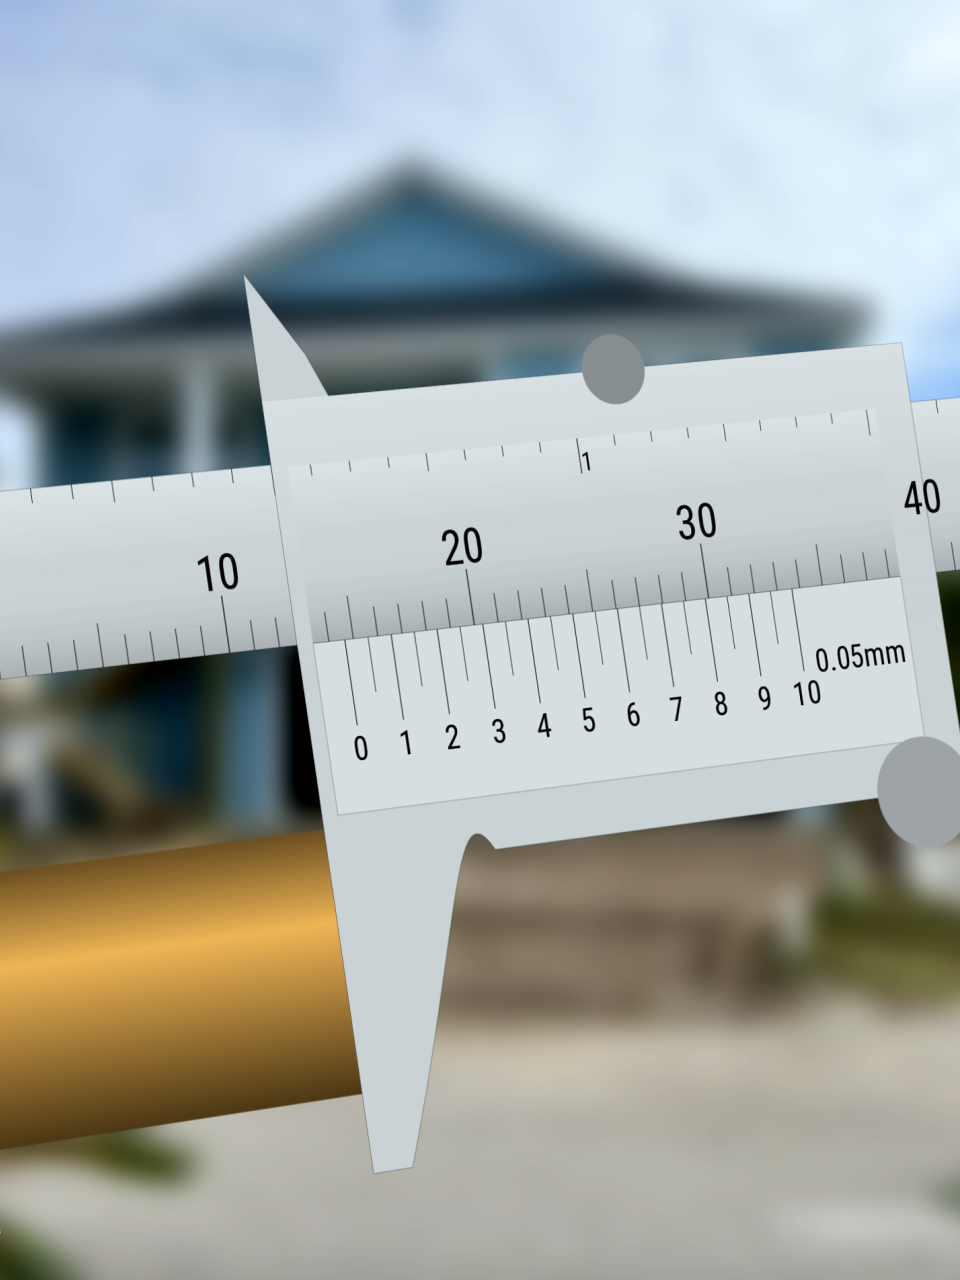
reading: value=14.65 unit=mm
